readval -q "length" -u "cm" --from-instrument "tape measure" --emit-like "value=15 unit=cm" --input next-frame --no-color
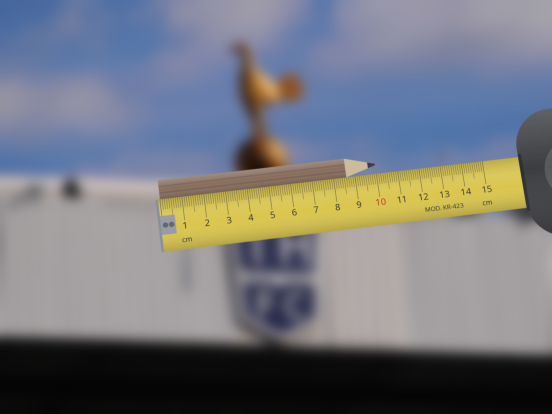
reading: value=10 unit=cm
